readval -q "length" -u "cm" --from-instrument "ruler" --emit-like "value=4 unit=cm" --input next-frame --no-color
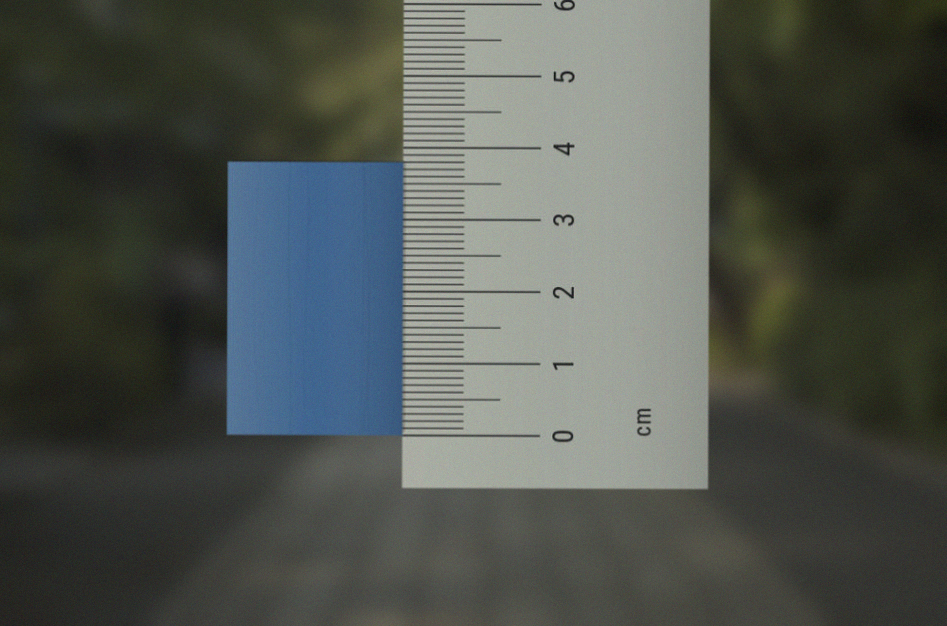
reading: value=3.8 unit=cm
